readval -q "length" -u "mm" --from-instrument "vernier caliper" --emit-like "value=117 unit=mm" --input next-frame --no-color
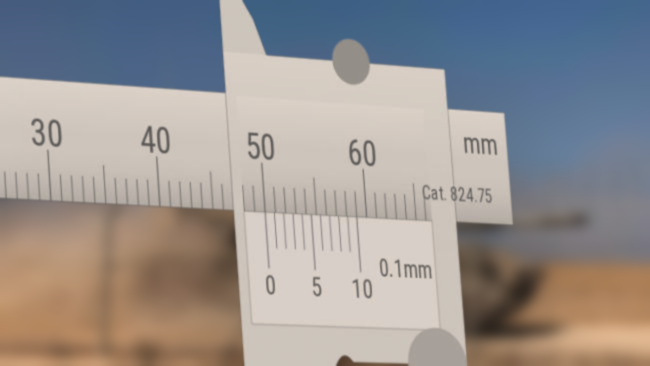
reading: value=50.0 unit=mm
